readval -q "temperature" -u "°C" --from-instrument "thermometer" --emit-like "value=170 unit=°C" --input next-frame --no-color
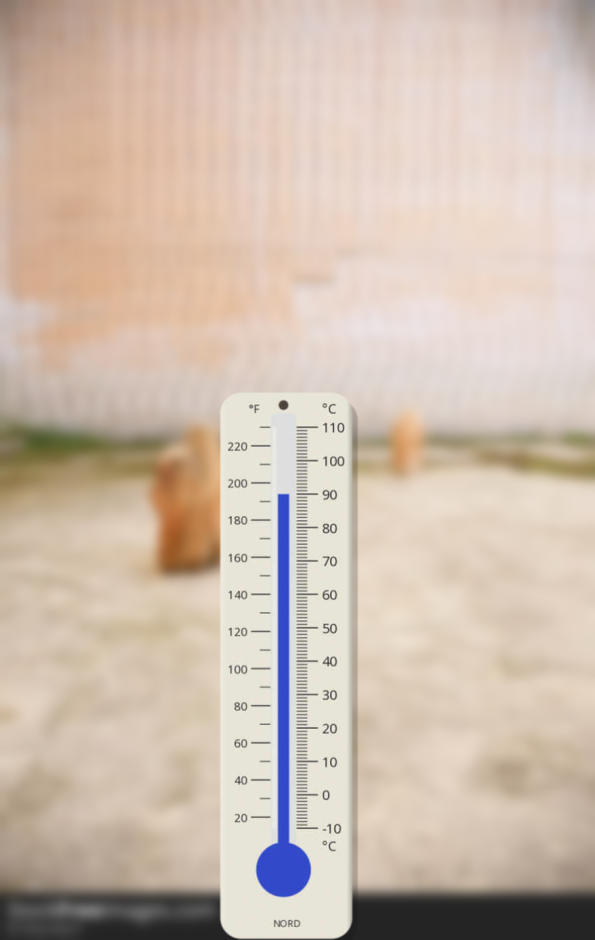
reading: value=90 unit=°C
